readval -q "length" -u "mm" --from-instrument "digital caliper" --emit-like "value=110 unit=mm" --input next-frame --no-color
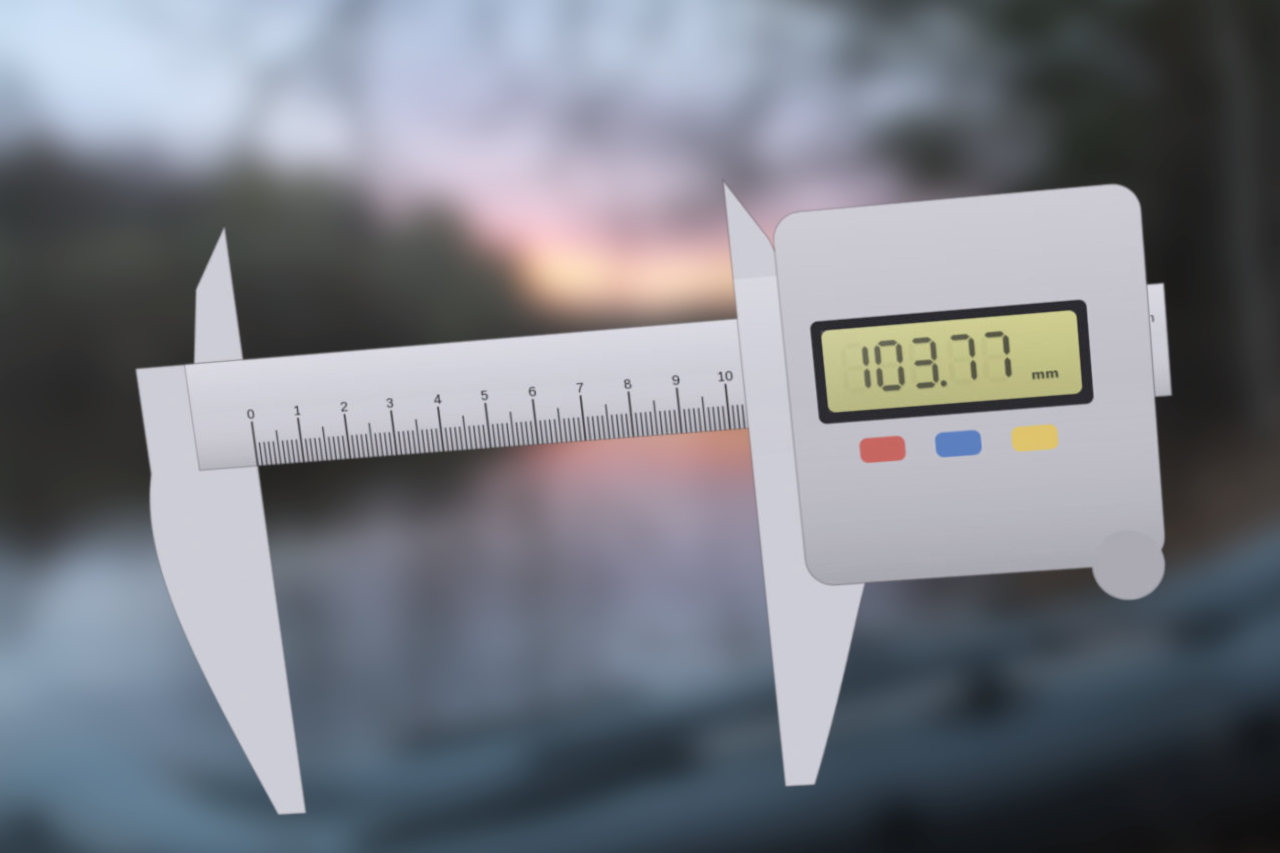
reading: value=103.77 unit=mm
